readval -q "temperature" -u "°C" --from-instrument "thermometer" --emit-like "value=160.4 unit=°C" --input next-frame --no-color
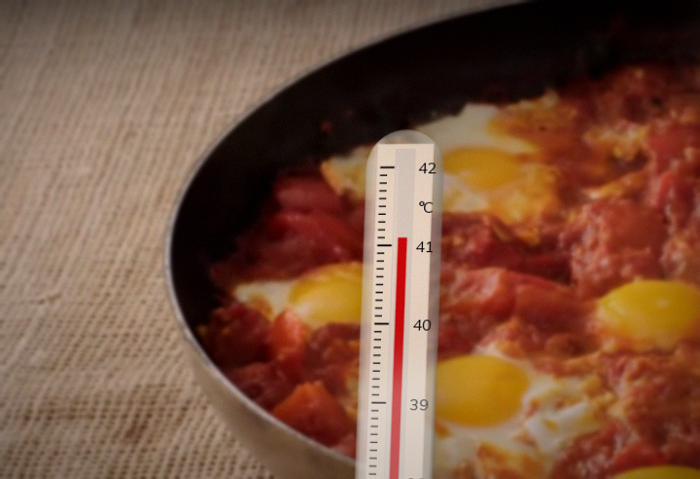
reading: value=41.1 unit=°C
